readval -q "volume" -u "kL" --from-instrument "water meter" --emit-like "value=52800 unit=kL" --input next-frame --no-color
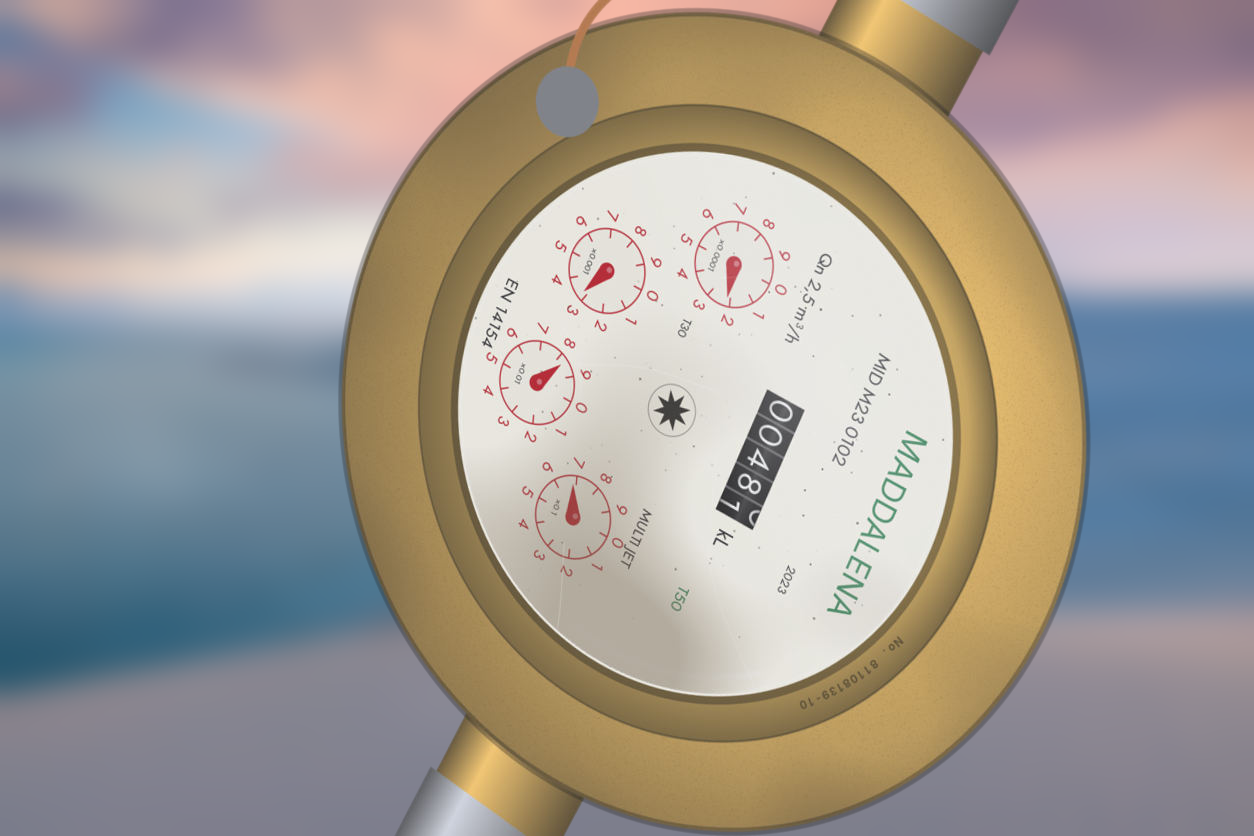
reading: value=480.6832 unit=kL
